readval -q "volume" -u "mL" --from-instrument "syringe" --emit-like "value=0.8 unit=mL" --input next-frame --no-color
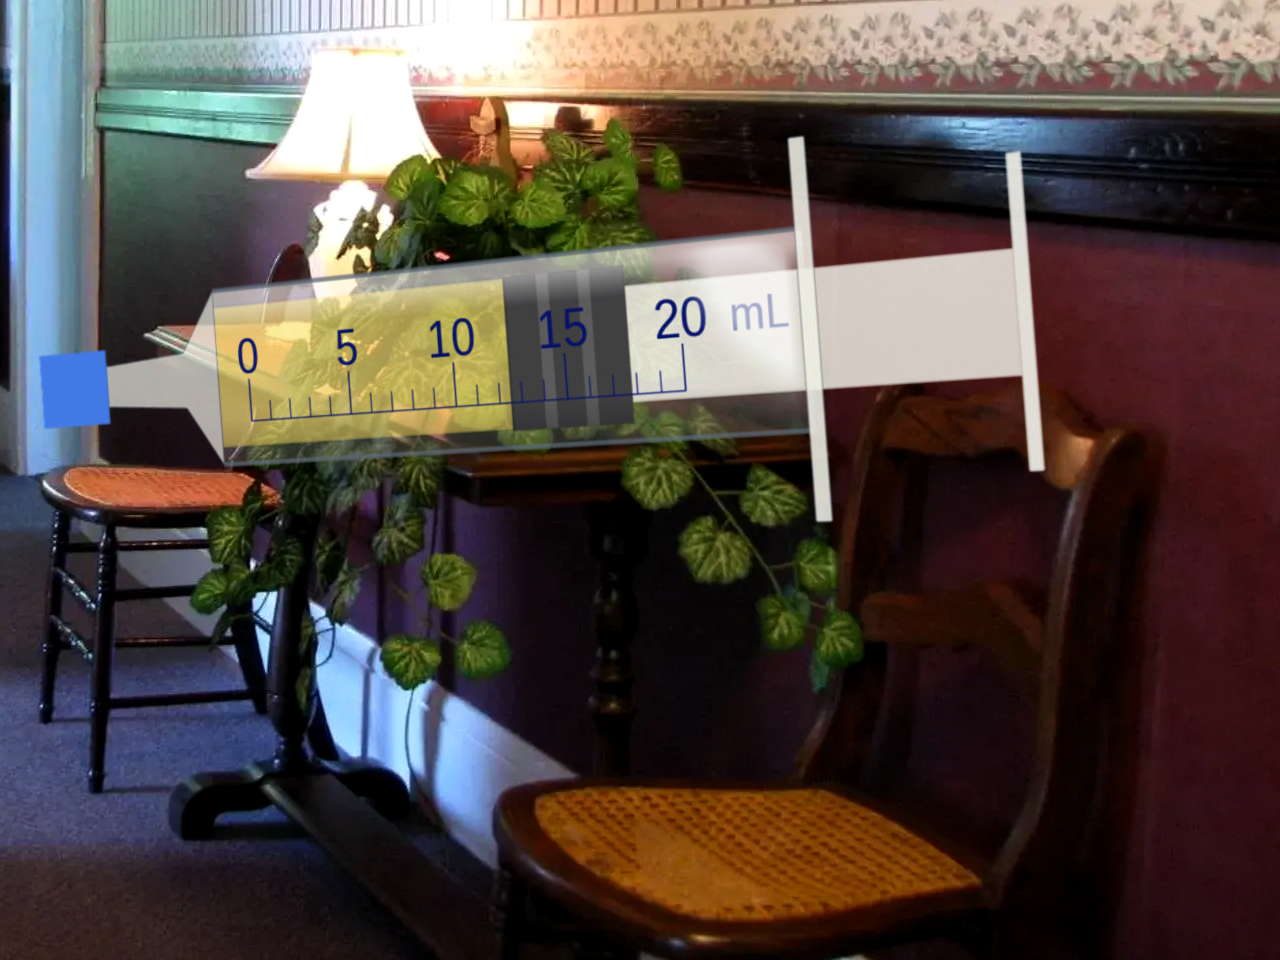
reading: value=12.5 unit=mL
